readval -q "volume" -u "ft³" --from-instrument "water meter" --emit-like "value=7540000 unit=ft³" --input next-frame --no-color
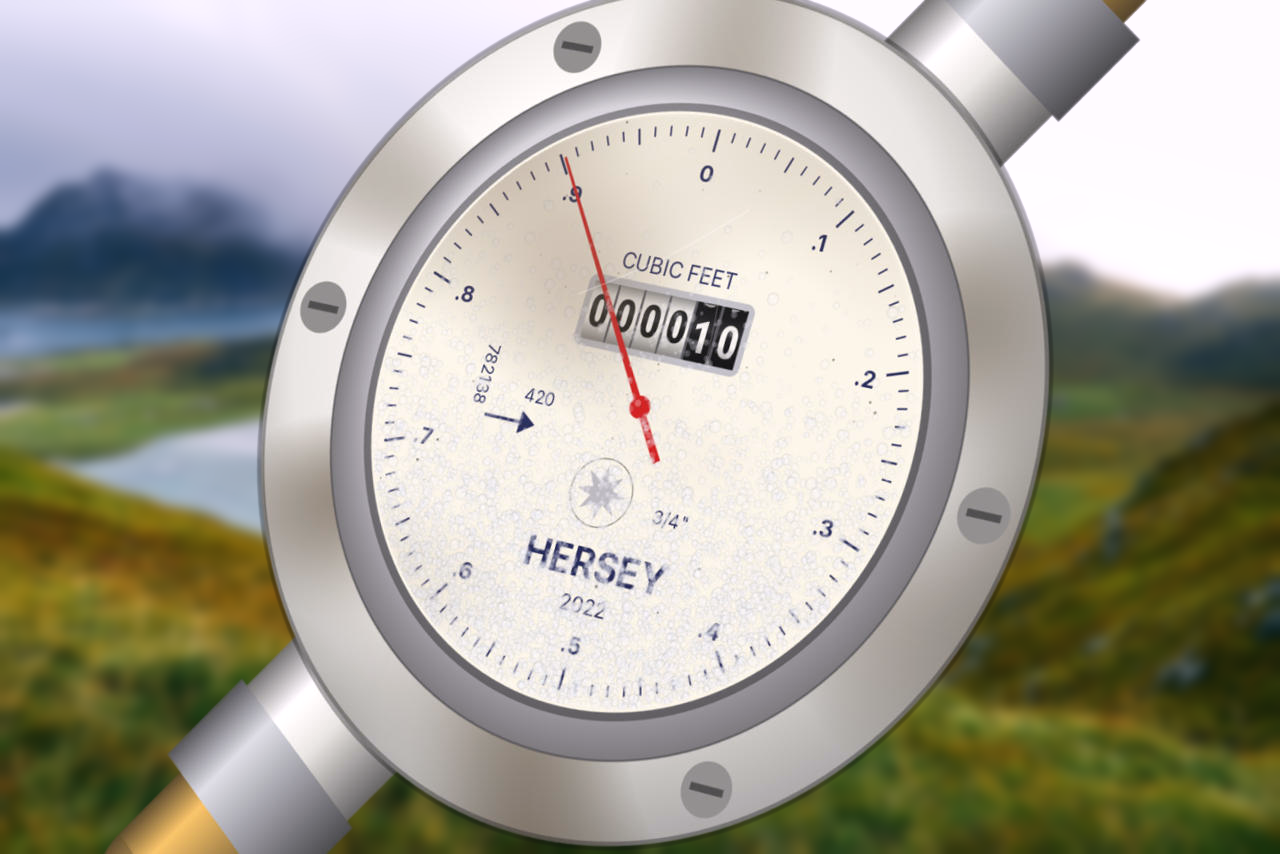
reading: value=9.90 unit=ft³
